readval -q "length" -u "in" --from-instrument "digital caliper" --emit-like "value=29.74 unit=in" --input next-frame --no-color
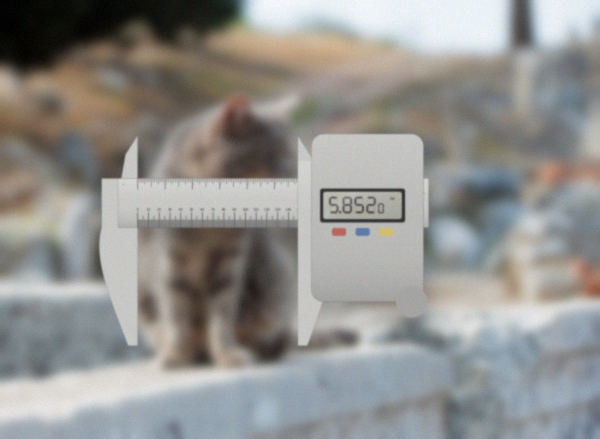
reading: value=5.8520 unit=in
